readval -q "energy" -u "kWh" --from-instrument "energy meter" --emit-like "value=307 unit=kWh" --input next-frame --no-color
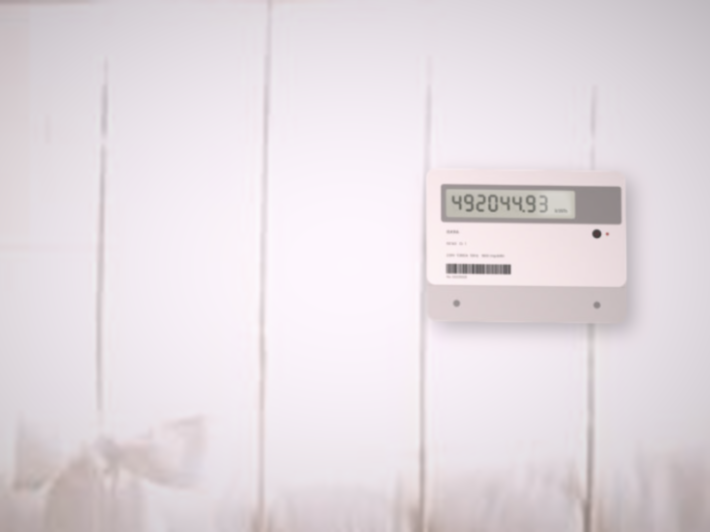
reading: value=492044.93 unit=kWh
